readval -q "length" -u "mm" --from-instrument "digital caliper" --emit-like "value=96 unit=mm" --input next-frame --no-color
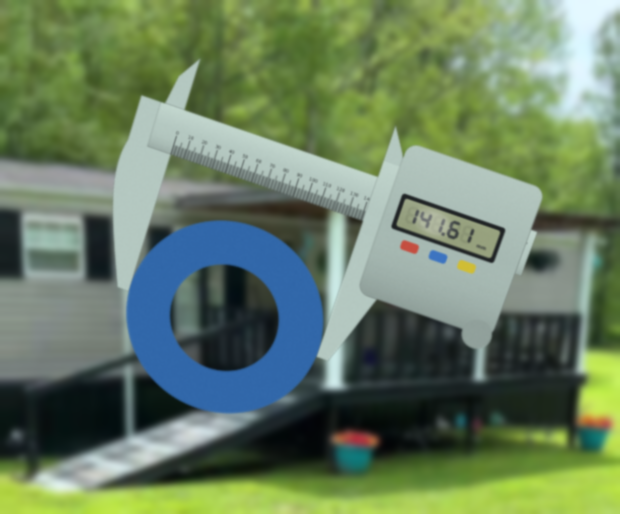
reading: value=141.61 unit=mm
